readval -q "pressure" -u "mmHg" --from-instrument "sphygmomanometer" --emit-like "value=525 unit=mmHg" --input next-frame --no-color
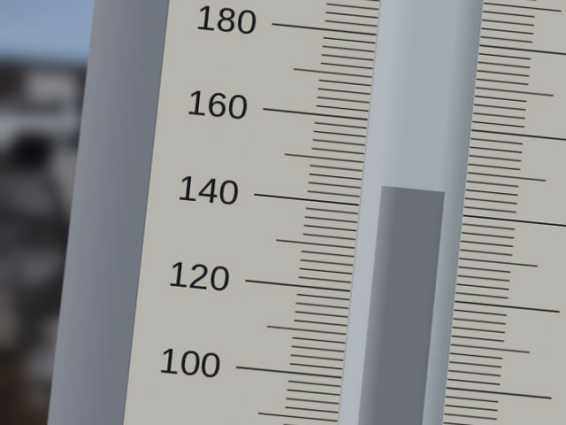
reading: value=145 unit=mmHg
